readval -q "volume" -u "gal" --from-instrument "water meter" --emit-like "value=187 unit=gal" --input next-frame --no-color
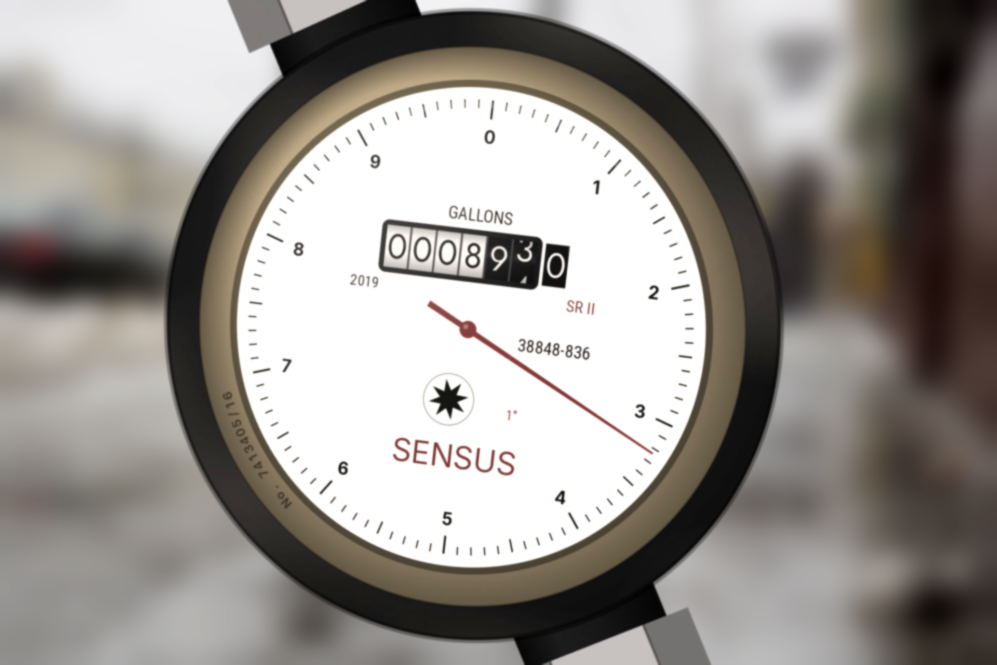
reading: value=8933.2 unit=gal
